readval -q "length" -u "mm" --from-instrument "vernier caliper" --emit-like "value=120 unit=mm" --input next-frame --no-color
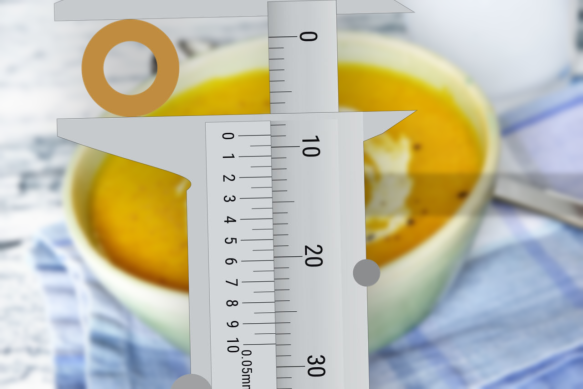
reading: value=8.9 unit=mm
